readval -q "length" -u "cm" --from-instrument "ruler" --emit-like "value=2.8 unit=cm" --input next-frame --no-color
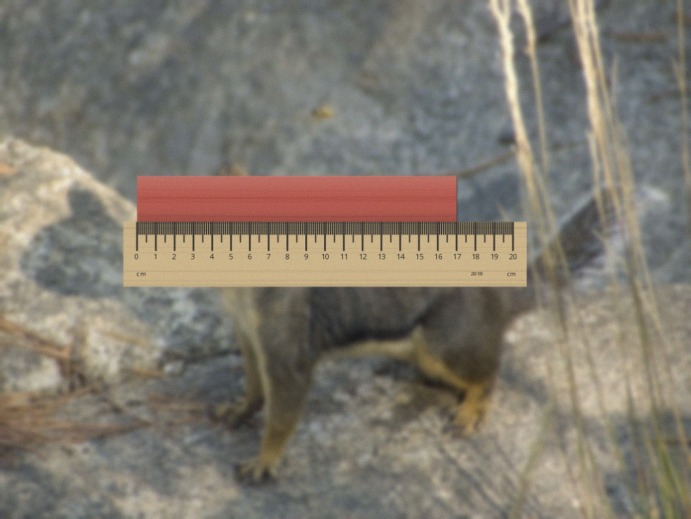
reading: value=17 unit=cm
